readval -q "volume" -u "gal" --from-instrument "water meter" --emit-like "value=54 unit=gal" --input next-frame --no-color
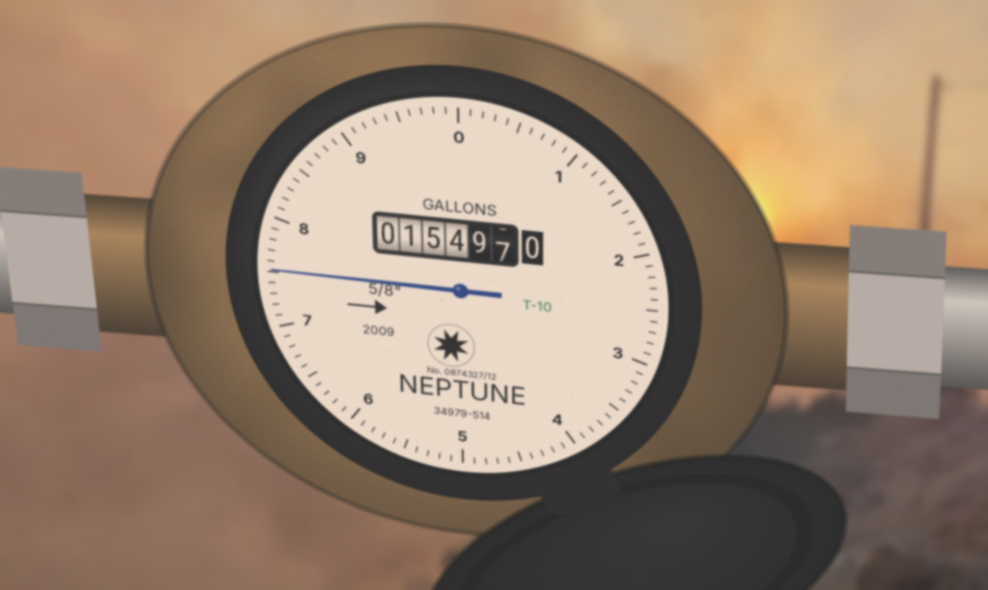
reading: value=154967.5 unit=gal
